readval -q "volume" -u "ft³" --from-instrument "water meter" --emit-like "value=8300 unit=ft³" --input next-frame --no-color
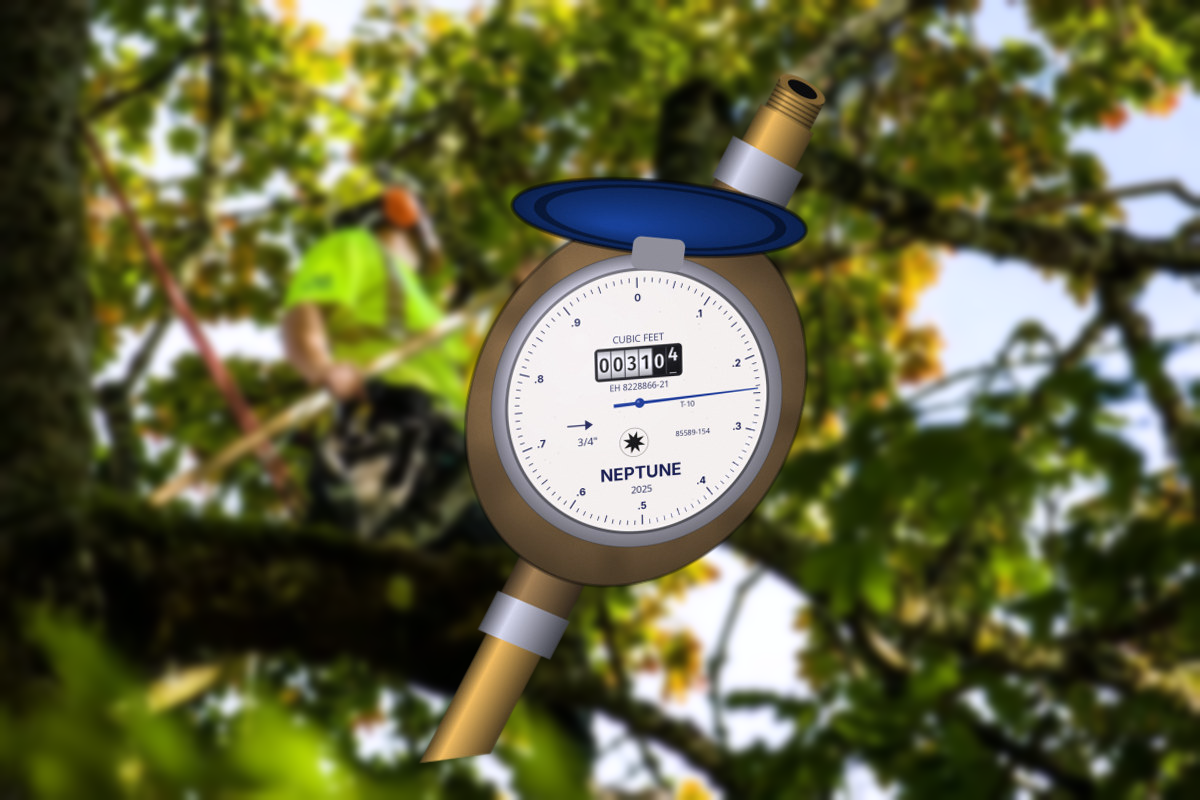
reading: value=3104.24 unit=ft³
